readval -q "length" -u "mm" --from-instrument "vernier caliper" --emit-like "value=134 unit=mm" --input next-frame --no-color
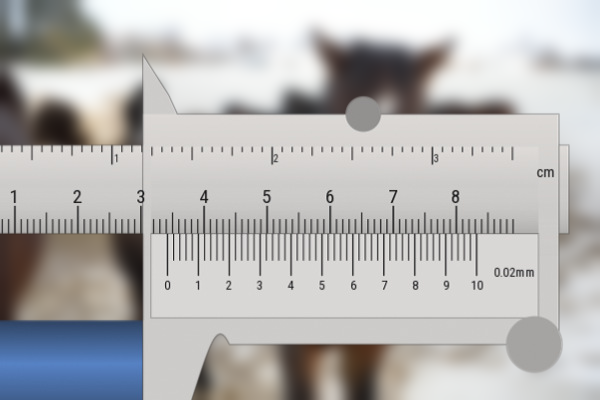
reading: value=34.2 unit=mm
